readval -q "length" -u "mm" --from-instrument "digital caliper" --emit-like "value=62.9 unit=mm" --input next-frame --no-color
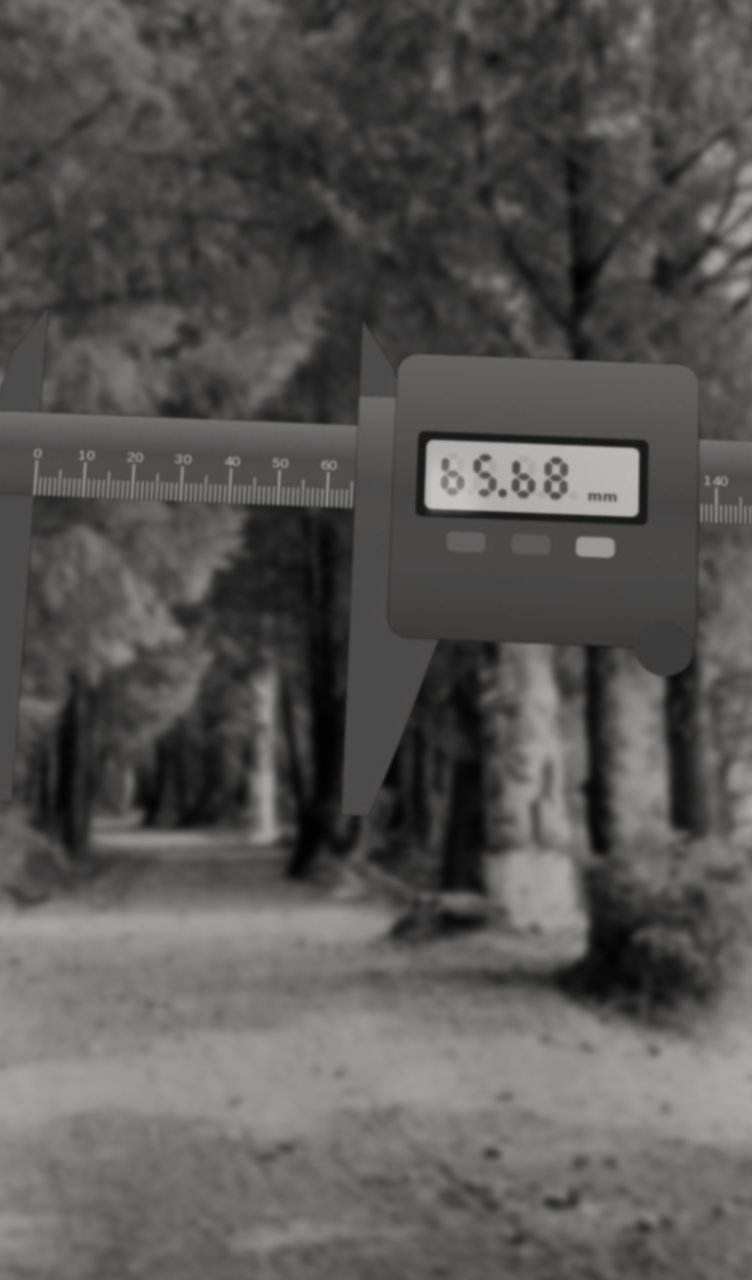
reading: value=65.68 unit=mm
